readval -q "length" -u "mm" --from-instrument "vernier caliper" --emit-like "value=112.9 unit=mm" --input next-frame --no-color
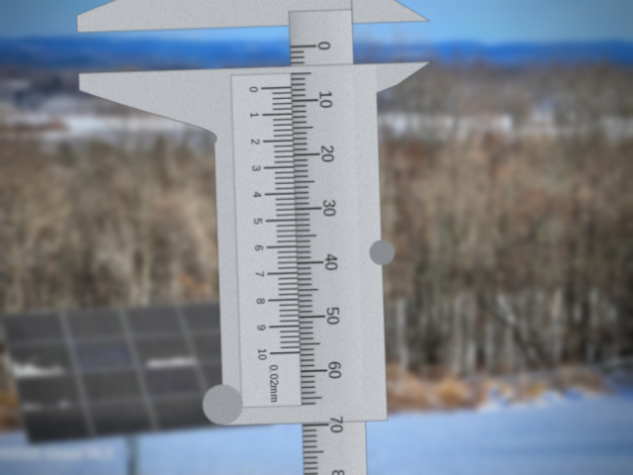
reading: value=7.5 unit=mm
